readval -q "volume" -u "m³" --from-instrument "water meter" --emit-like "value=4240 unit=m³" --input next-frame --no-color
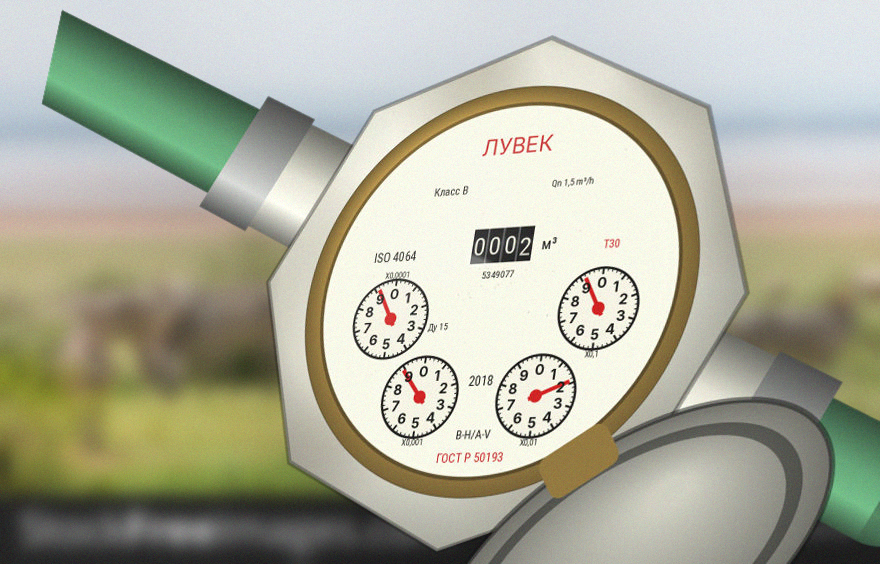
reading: value=1.9189 unit=m³
